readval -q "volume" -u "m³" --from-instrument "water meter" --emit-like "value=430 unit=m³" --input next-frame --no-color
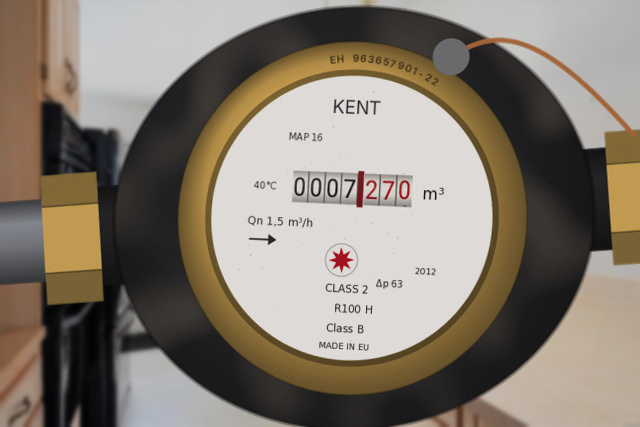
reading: value=7.270 unit=m³
